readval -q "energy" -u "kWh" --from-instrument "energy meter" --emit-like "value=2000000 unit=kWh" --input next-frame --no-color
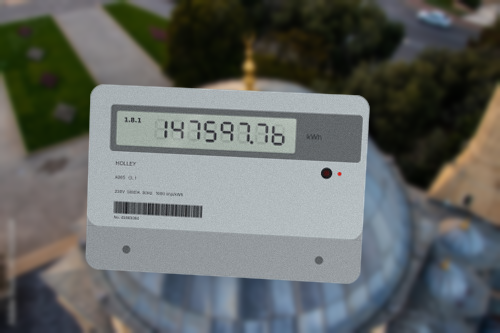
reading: value=147597.76 unit=kWh
